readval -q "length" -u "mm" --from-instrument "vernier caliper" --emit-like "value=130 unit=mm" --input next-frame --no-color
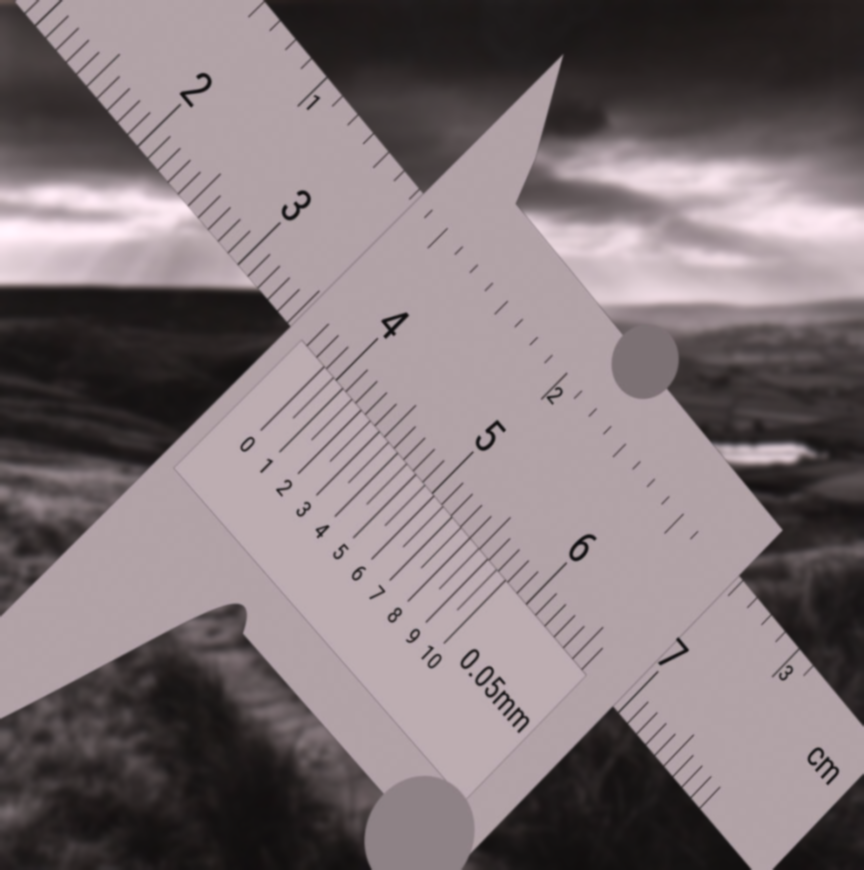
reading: value=38.8 unit=mm
